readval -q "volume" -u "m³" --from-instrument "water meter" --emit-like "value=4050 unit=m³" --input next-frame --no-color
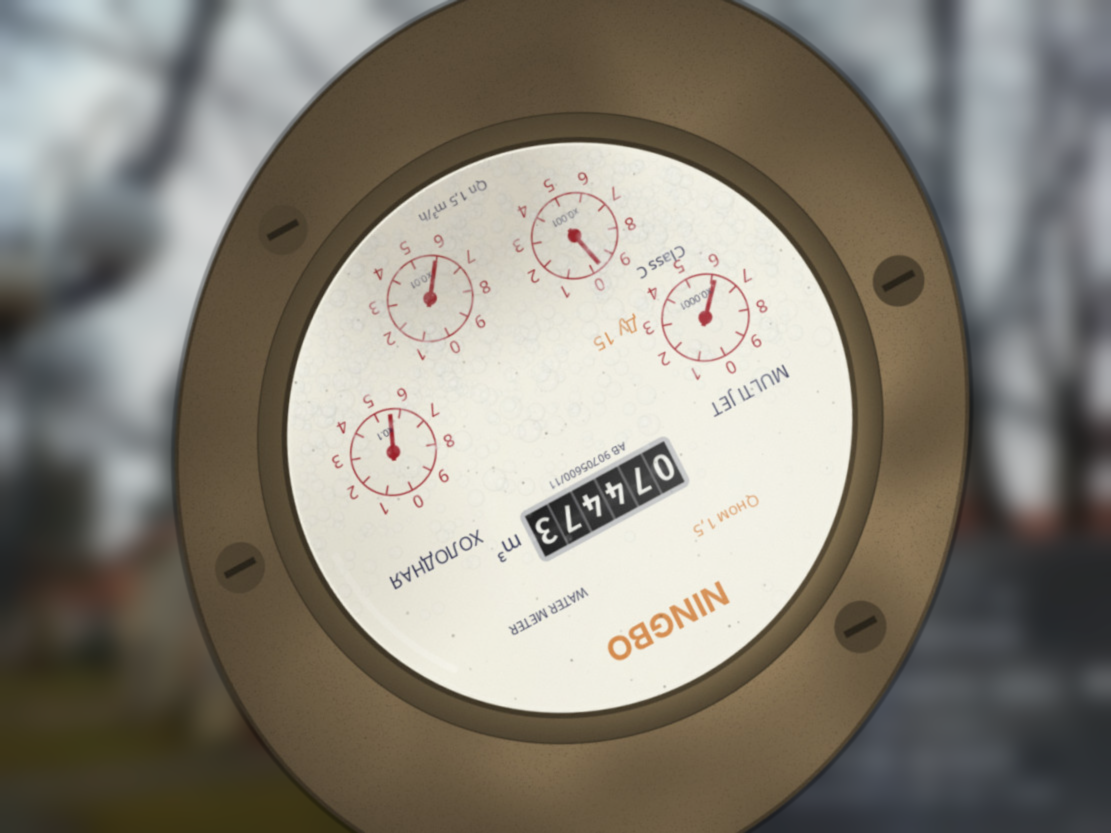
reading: value=74473.5596 unit=m³
